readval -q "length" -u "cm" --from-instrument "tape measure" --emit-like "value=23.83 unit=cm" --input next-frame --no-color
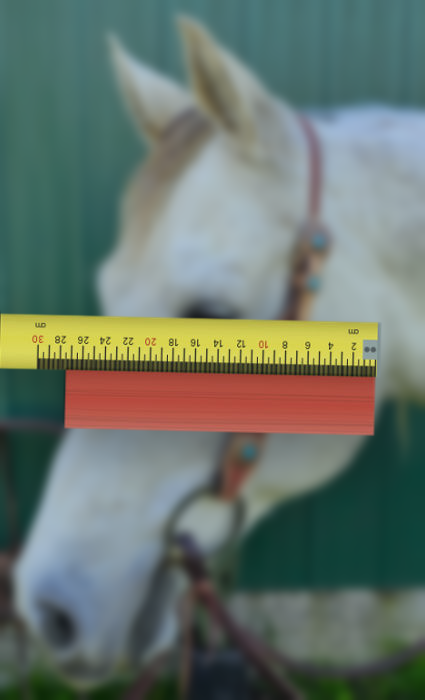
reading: value=27.5 unit=cm
